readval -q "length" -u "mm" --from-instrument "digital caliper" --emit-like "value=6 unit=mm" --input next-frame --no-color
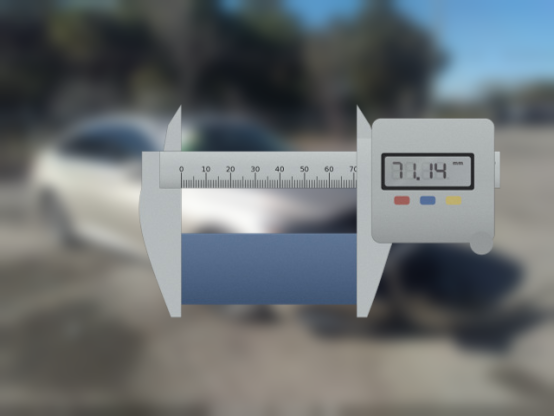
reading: value=71.14 unit=mm
